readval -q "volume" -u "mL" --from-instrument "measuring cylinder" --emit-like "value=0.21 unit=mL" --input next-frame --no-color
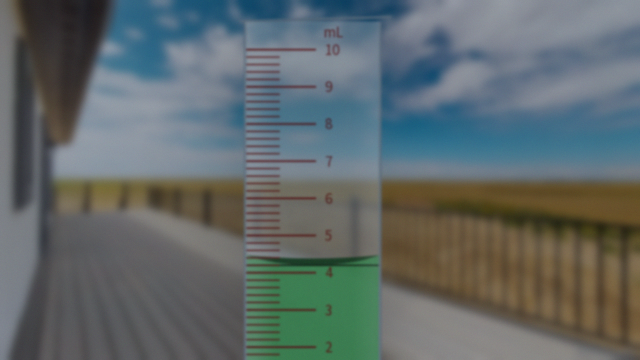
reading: value=4.2 unit=mL
